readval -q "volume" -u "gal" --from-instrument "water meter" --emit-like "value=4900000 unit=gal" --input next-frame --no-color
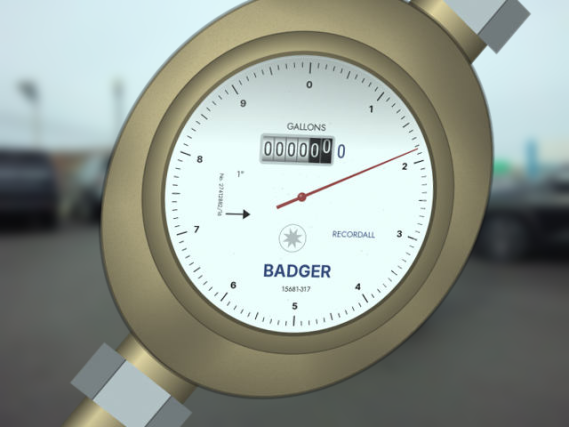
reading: value=1.8 unit=gal
